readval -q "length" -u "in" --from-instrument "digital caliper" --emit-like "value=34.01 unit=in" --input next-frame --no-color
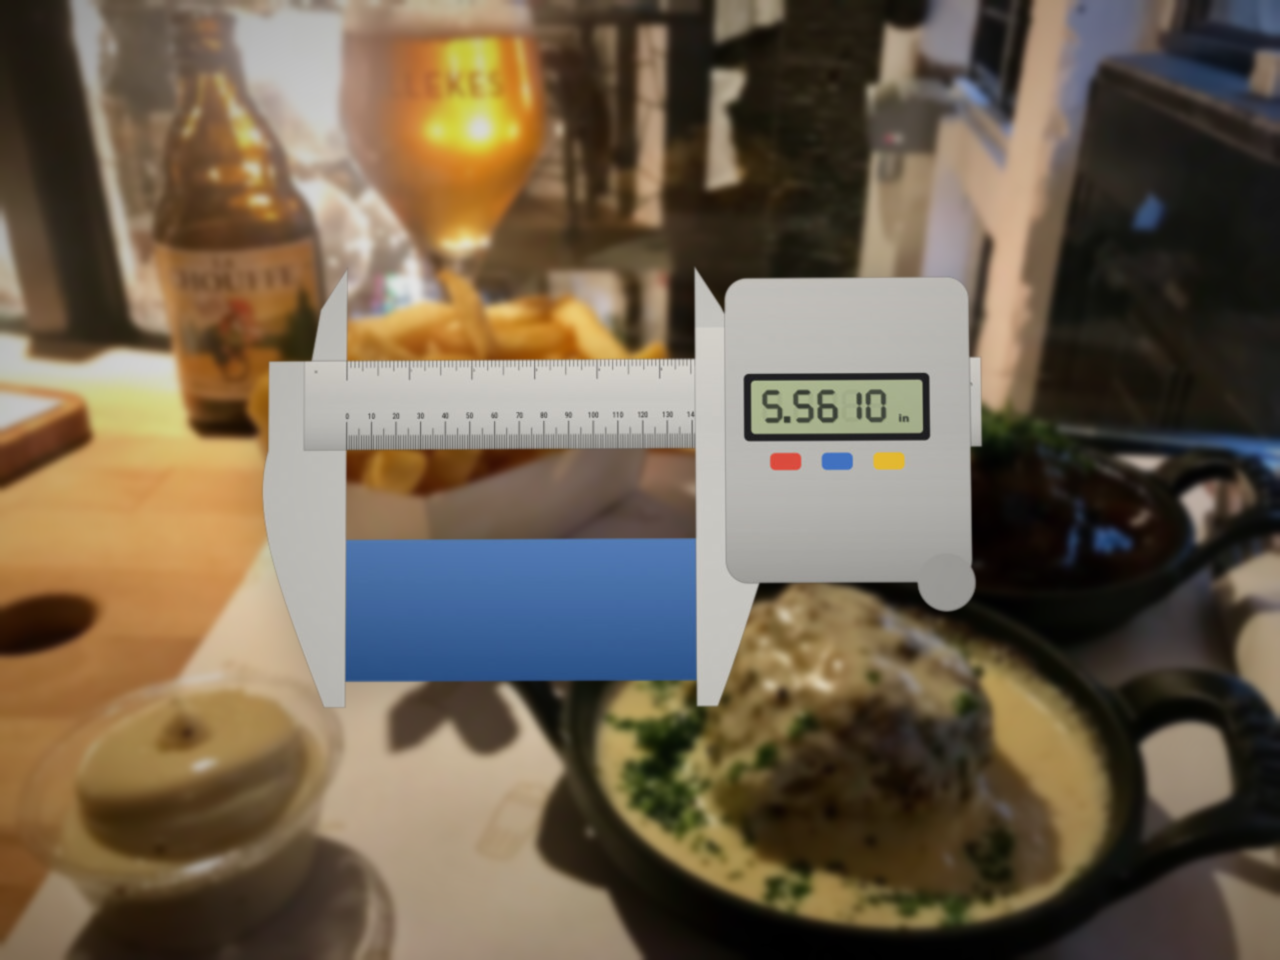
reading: value=5.5610 unit=in
